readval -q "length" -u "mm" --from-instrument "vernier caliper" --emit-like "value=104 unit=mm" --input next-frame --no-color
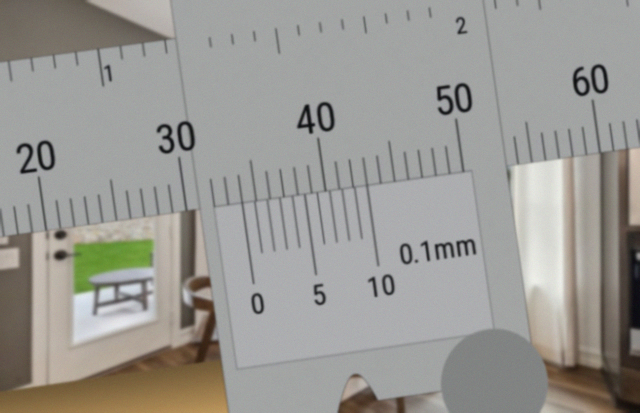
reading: value=34.0 unit=mm
